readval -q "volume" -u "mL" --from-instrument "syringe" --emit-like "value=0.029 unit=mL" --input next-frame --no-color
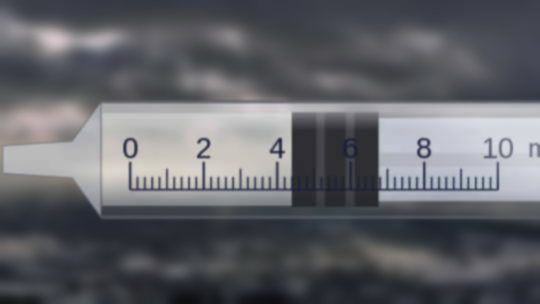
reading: value=4.4 unit=mL
